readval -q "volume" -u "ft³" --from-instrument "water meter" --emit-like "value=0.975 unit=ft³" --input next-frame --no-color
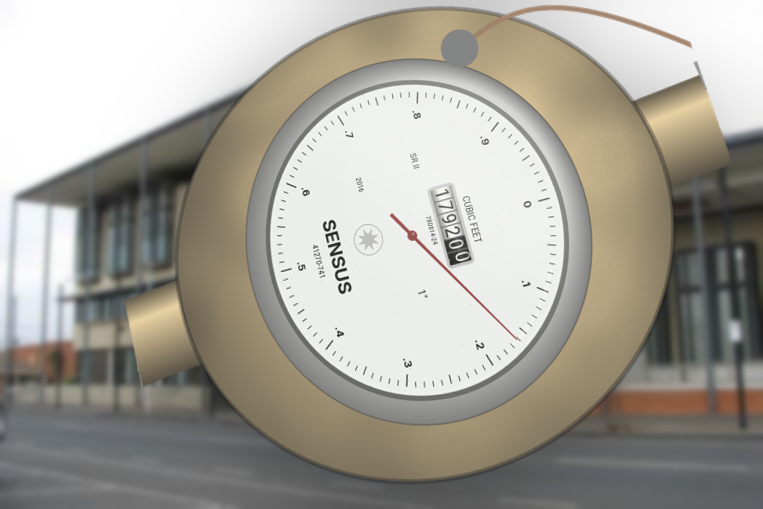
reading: value=179200.16 unit=ft³
